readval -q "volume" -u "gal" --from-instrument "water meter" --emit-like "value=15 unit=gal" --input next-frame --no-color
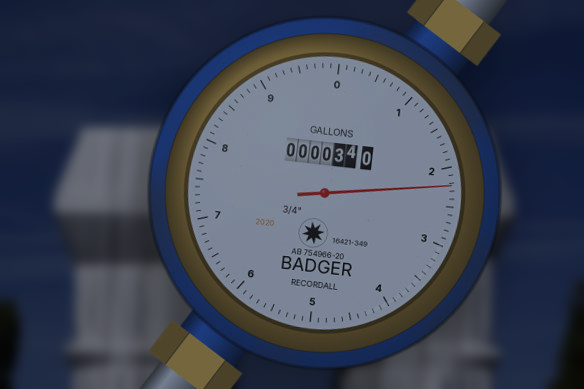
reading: value=342.2 unit=gal
